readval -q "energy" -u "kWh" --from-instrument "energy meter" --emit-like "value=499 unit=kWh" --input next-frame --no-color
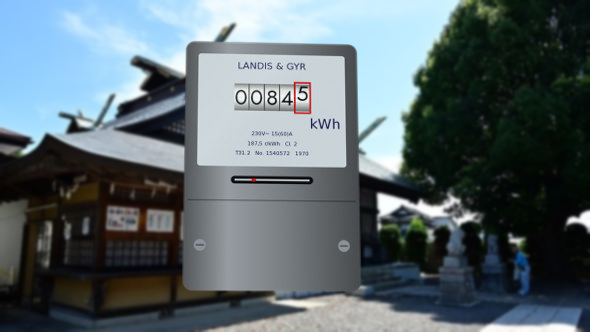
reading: value=84.5 unit=kWh
